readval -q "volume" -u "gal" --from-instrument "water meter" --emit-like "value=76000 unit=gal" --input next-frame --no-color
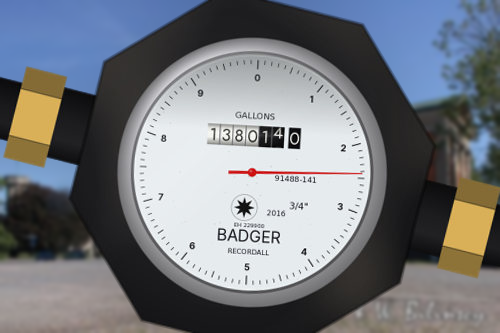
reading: value=1380142.4 unit=gal
